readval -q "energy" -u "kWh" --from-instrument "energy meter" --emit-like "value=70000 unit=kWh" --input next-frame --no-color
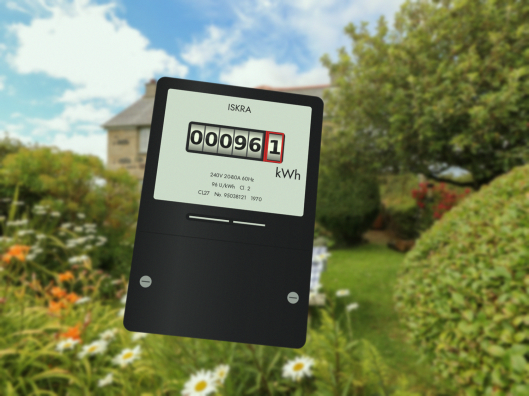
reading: value=96.1 unit=kWh
